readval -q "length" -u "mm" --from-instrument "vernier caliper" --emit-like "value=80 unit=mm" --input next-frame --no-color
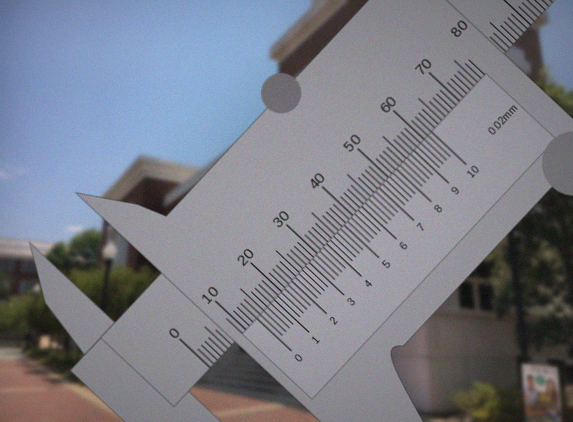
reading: value=13.0 unit=mm
